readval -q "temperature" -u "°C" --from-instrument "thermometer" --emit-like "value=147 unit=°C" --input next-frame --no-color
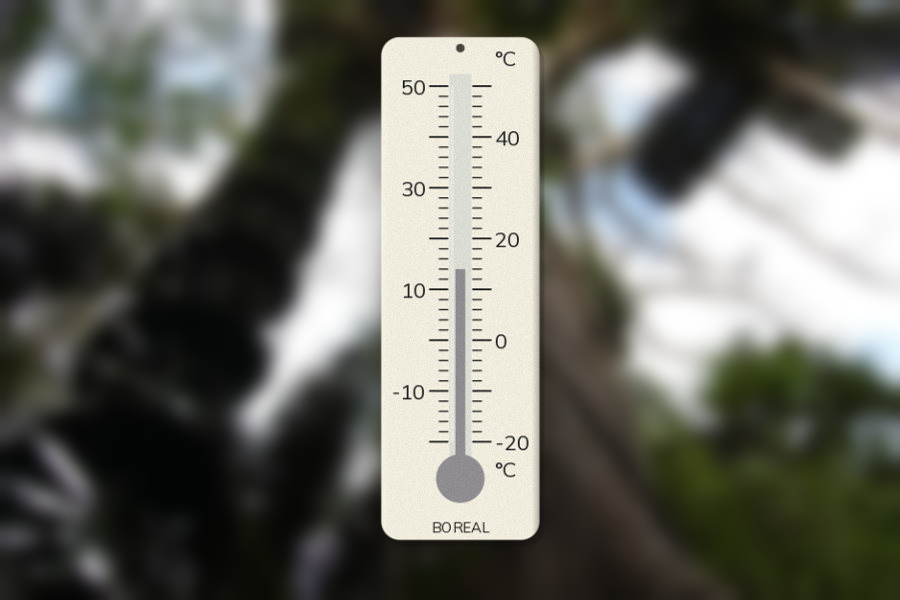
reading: value=14 unit=°C
